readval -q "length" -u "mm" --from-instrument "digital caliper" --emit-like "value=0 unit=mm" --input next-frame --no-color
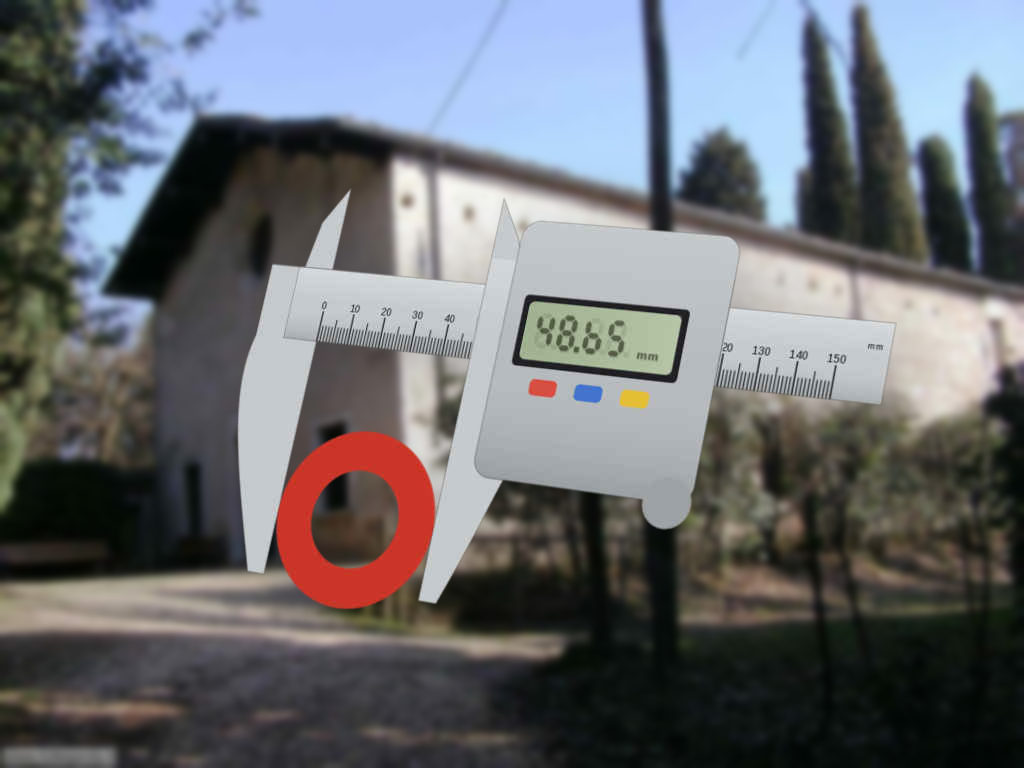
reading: value=48.65 unit=mm
